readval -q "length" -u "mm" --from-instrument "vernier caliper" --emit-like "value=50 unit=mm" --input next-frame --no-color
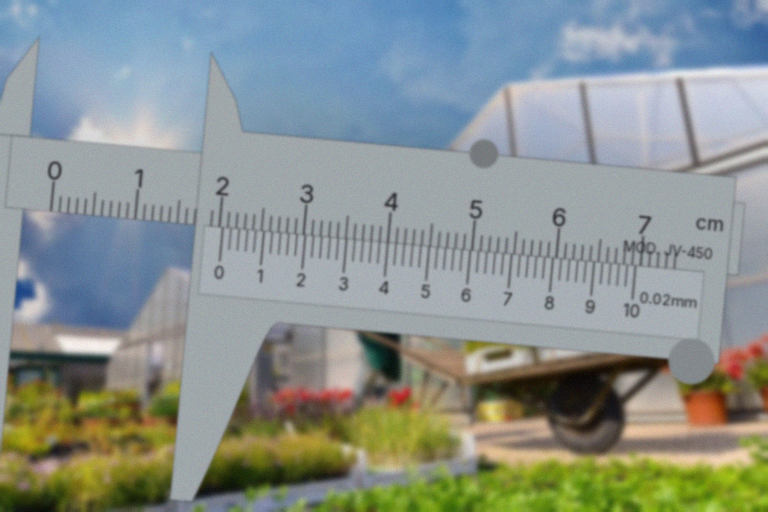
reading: value=20.4 unit=mm
